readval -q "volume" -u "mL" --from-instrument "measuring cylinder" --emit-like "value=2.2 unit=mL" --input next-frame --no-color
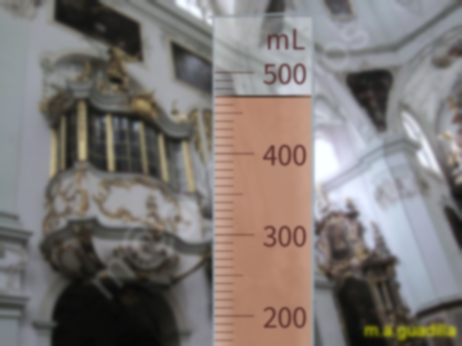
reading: value=470 unit=mL
